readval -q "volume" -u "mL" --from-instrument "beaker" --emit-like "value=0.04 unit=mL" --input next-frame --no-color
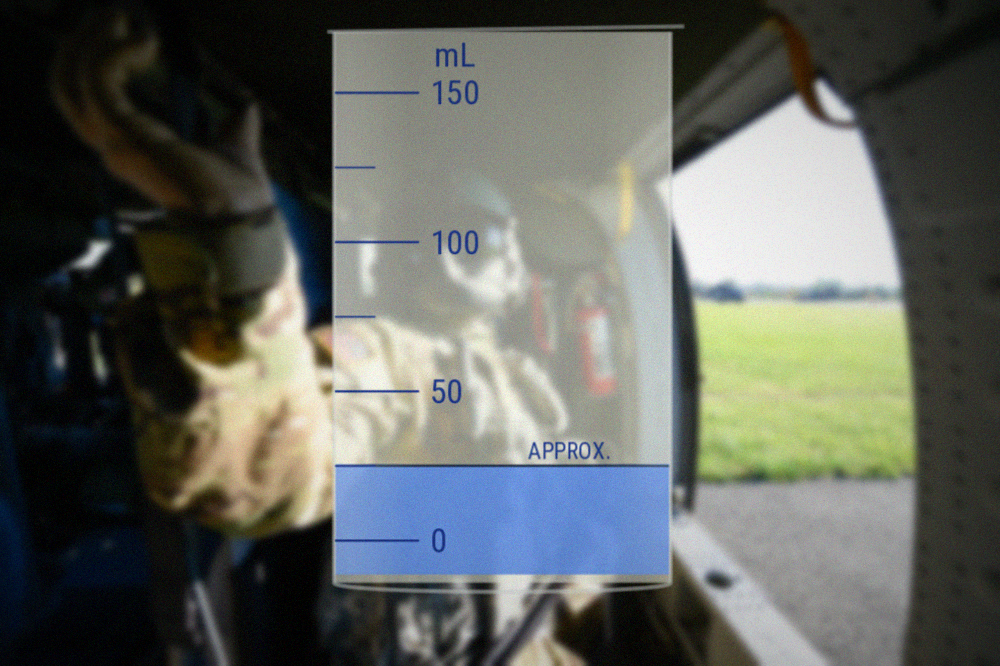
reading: value=25 unit=mL
